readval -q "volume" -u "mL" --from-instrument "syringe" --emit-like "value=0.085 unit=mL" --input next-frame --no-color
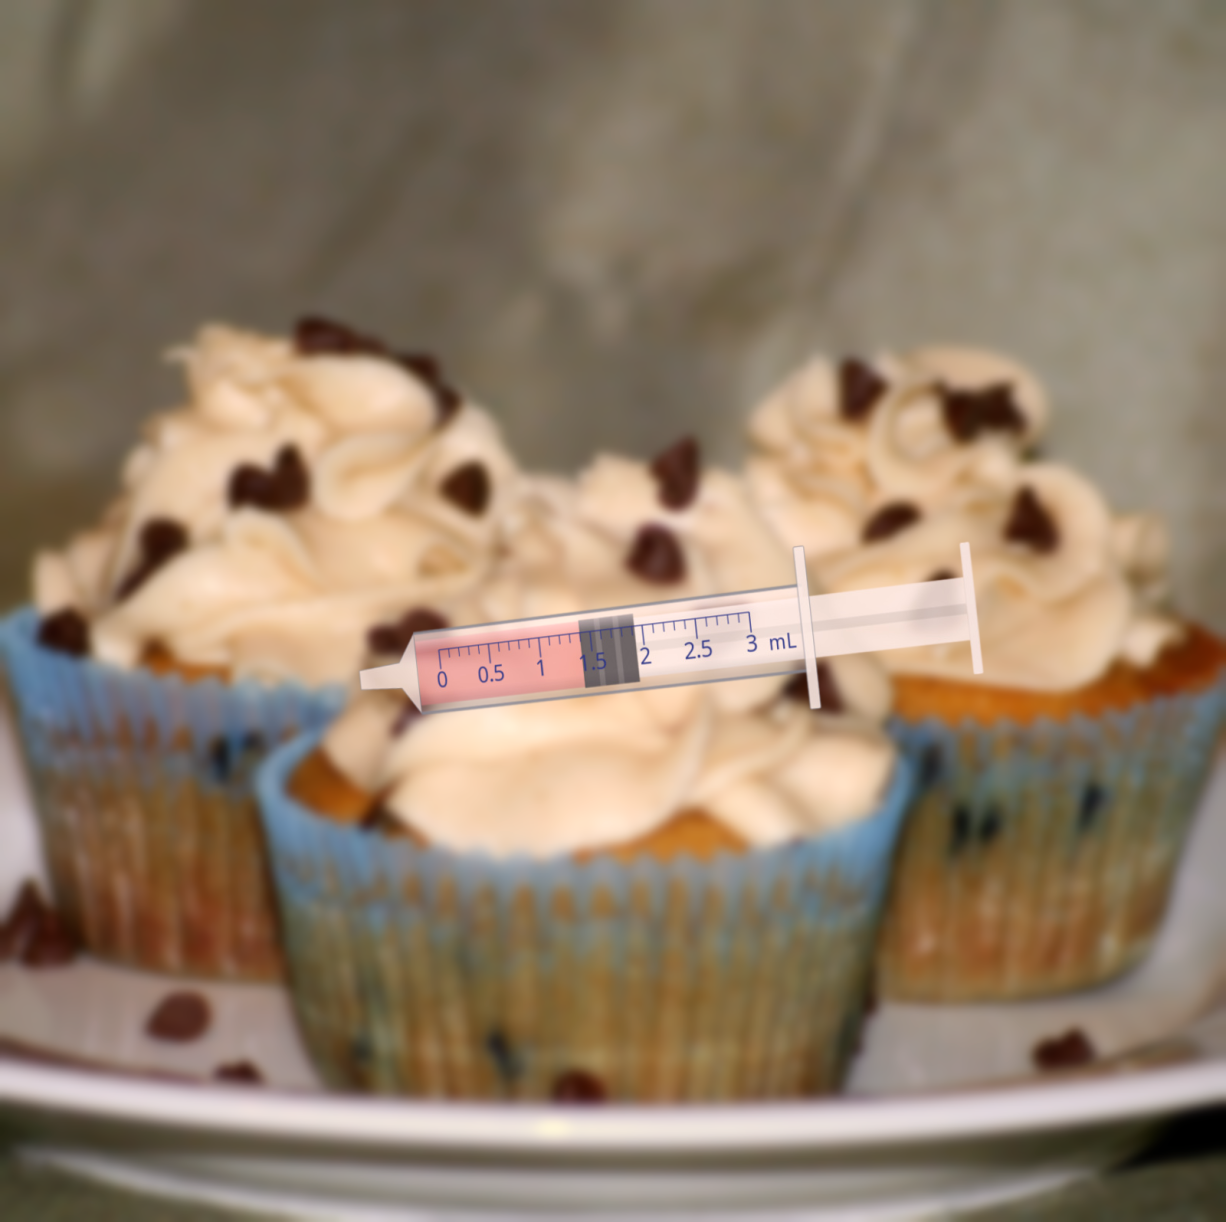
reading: value=1.4 unit=mL
